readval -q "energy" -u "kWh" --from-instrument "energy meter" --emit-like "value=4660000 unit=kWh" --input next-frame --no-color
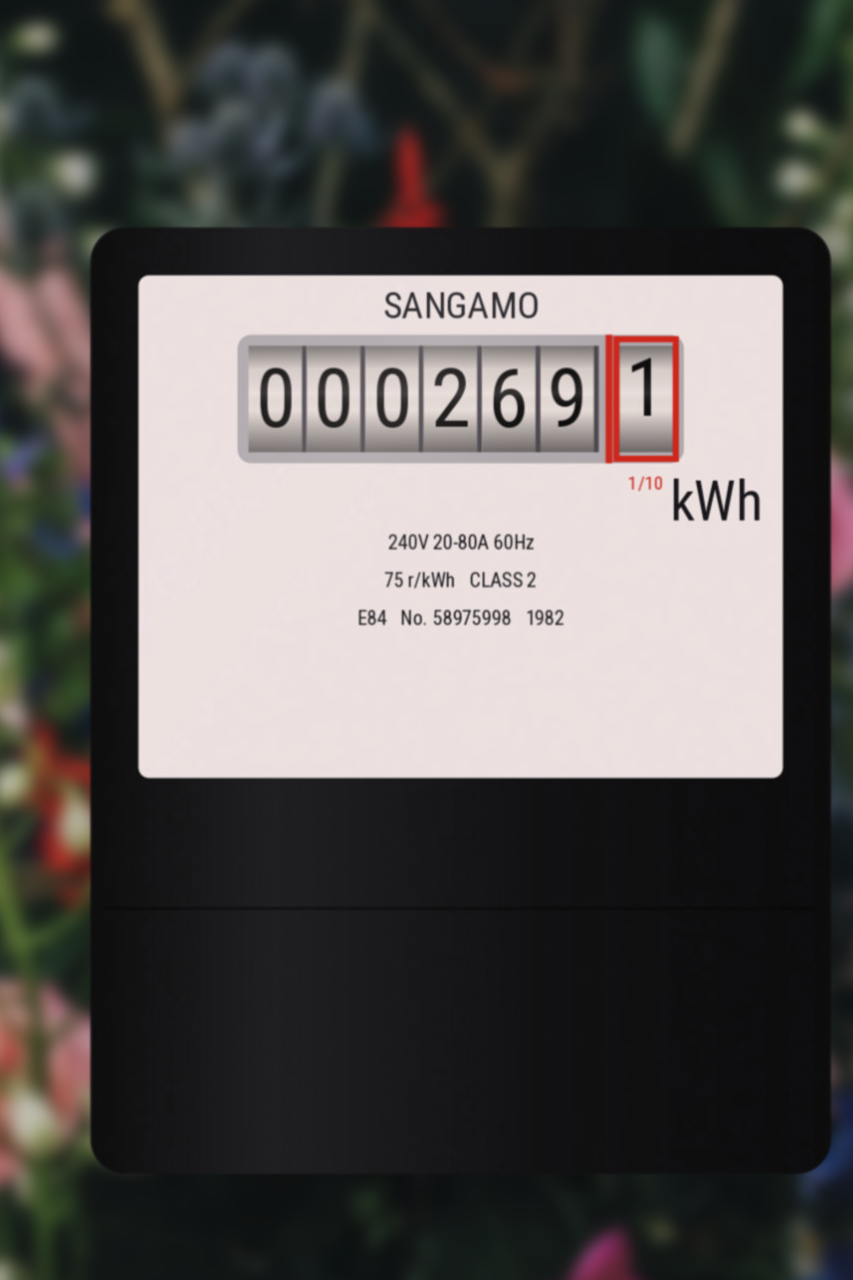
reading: value=269.1 unit=kWh
